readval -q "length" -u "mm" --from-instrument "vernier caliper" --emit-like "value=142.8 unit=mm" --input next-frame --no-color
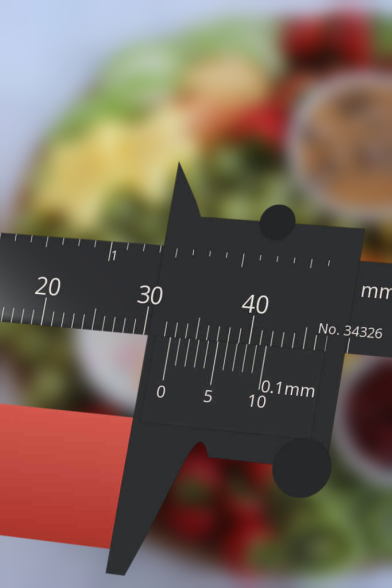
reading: value=32.6 unit=mm
